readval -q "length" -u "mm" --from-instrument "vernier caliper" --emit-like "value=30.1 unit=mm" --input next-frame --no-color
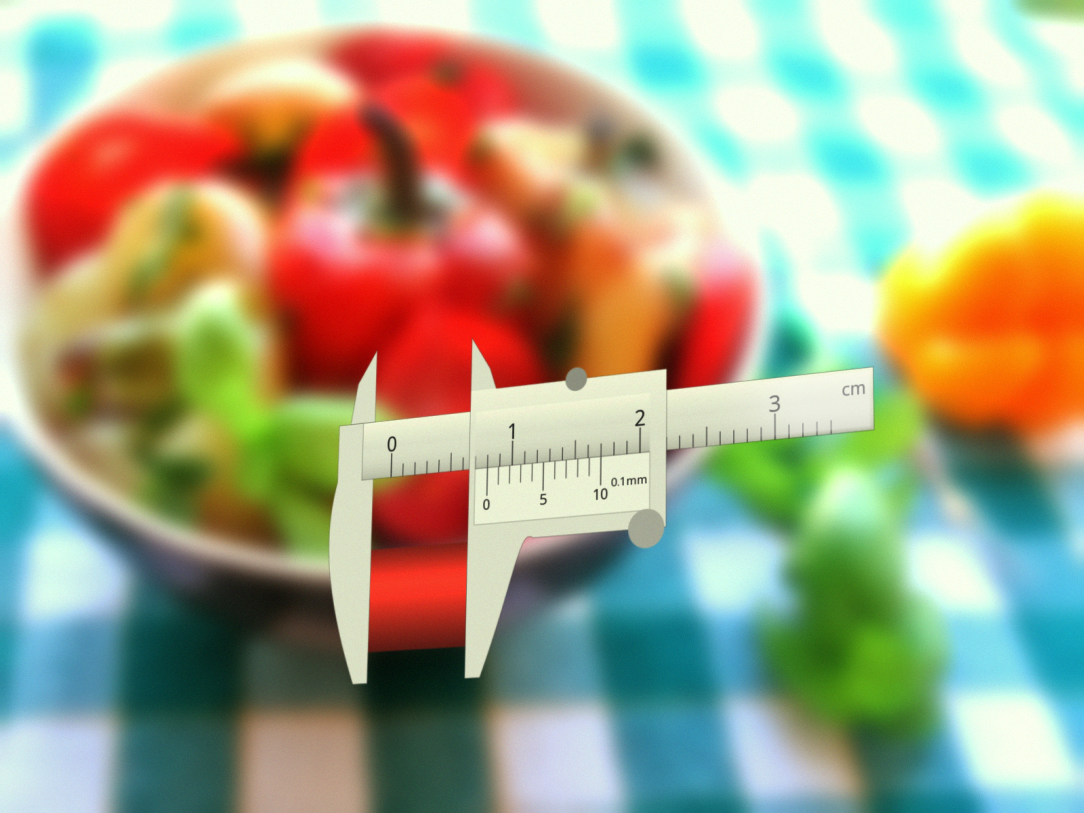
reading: value=8.0 unit=mm
